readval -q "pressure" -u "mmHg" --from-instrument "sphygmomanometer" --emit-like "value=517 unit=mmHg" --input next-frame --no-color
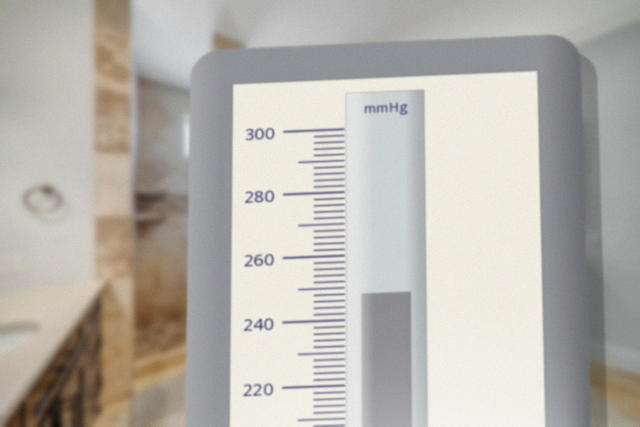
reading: value=248 unit=mmHg
